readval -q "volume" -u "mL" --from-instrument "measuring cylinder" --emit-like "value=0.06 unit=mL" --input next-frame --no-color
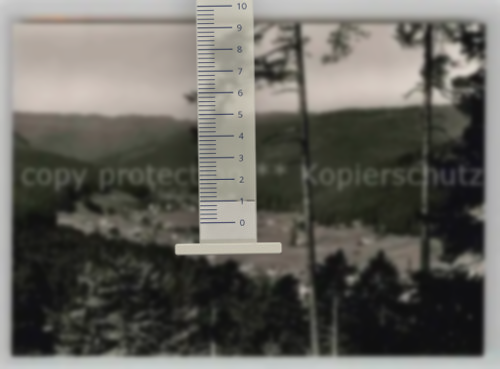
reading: value=1 unit=mL
